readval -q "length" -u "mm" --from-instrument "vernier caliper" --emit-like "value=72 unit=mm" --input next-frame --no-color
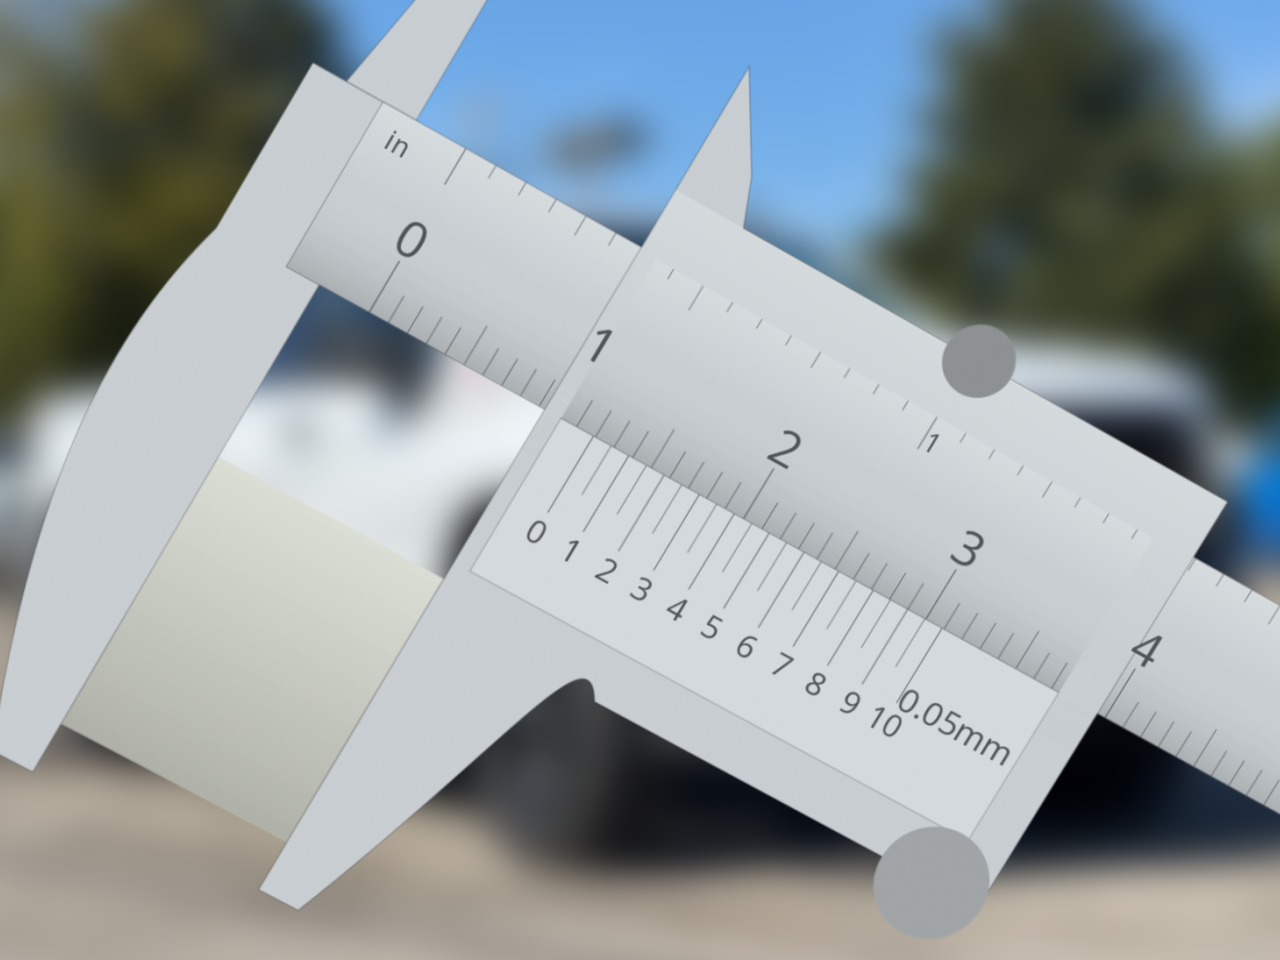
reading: value=11.9 unit=mm
